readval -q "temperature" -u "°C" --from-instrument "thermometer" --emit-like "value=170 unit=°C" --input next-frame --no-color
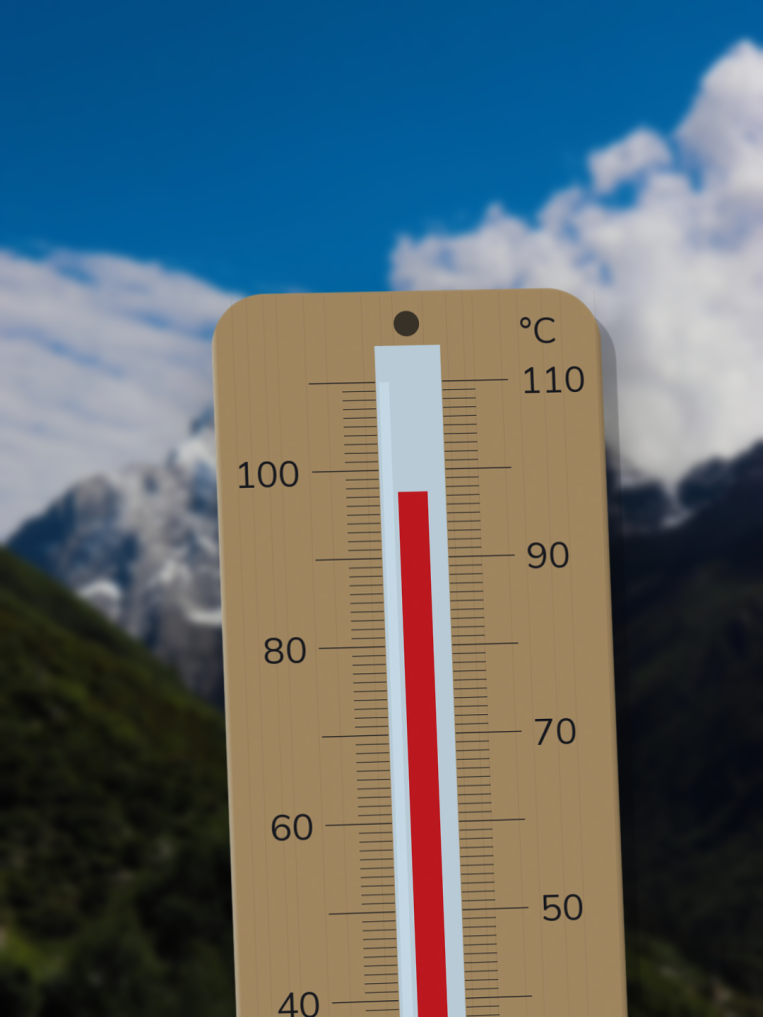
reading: value=97.5 unit=°C
